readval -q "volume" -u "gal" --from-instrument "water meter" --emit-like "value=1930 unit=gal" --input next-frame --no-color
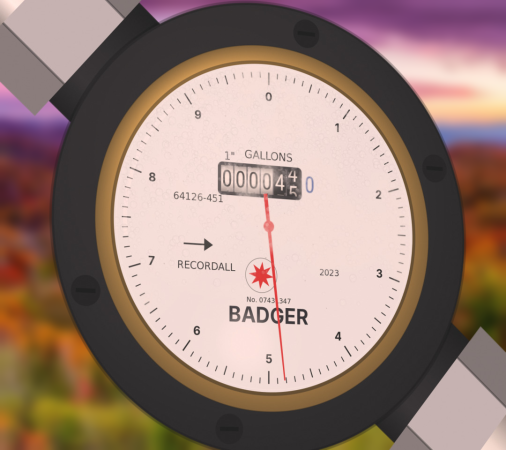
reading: value=444.8 unit=gal
